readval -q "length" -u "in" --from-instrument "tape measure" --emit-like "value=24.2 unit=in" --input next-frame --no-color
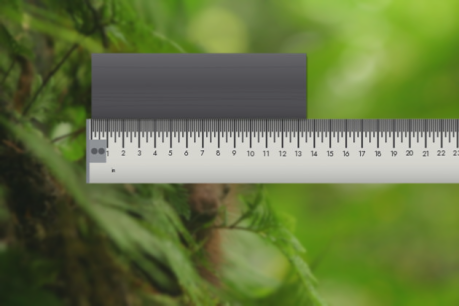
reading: value=13.5 unit=in
